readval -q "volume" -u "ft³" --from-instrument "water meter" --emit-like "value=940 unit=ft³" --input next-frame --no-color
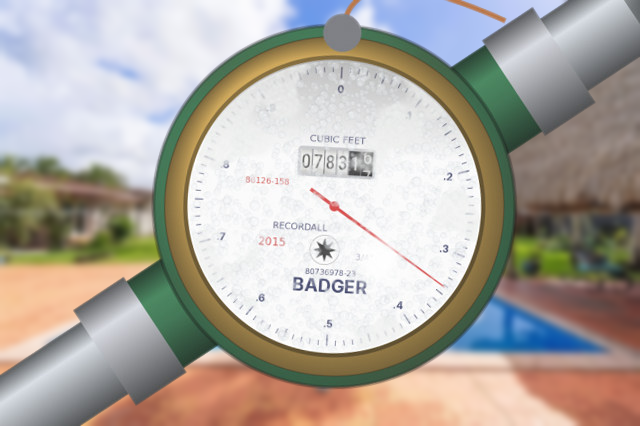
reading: value=78316.34 unit=ft³
